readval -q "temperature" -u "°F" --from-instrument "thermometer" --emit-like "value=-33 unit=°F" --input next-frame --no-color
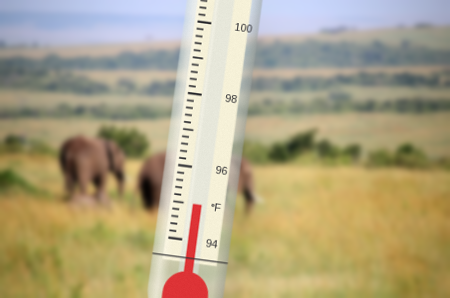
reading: value=95 unit=°F
